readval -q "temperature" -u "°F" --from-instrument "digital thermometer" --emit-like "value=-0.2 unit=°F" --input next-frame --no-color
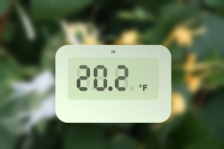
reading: value=20.2 unit=°F
